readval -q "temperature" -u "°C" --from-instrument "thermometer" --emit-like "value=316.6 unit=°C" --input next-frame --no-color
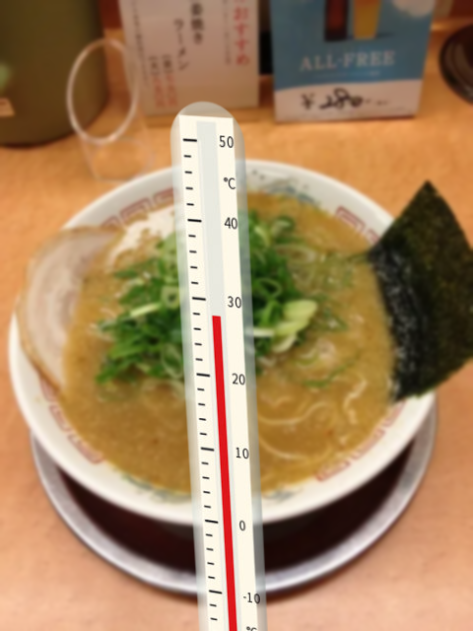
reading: value=28 unit=°C
